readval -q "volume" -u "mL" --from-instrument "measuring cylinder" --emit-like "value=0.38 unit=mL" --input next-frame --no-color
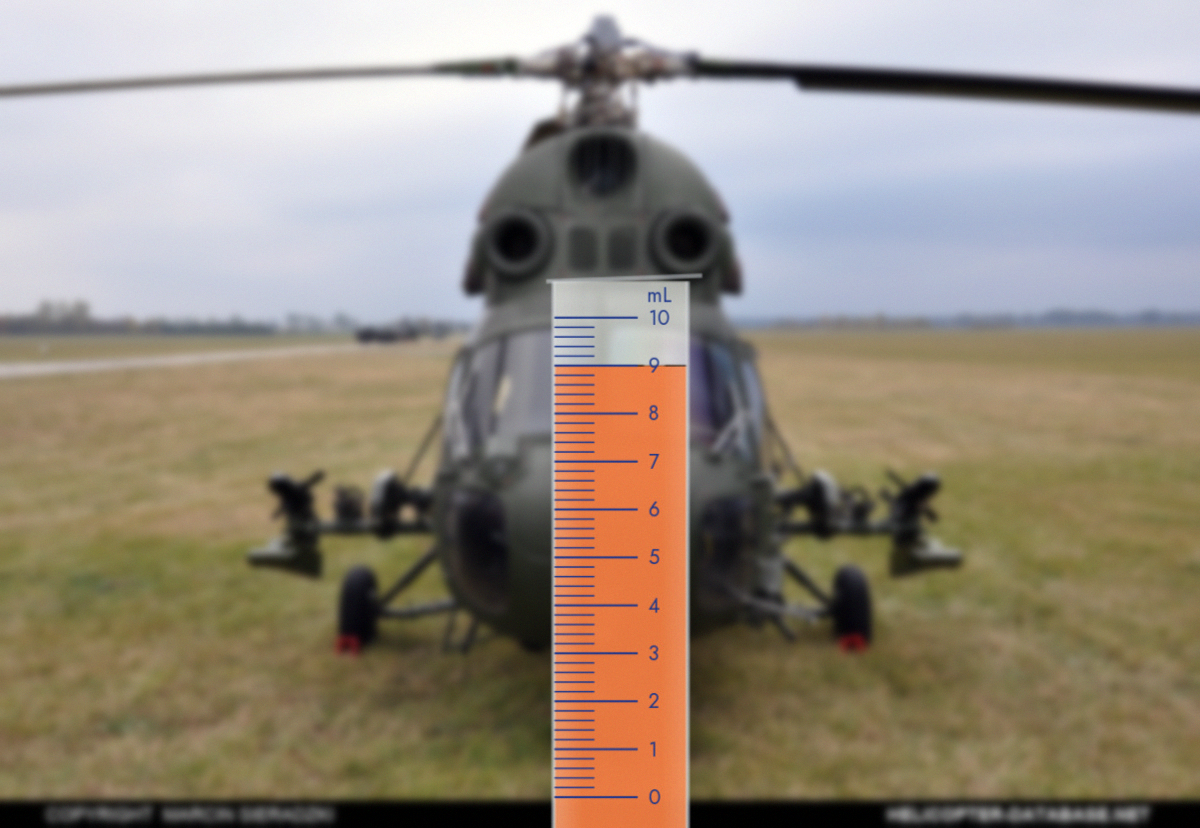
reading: value=9 unit=mL
